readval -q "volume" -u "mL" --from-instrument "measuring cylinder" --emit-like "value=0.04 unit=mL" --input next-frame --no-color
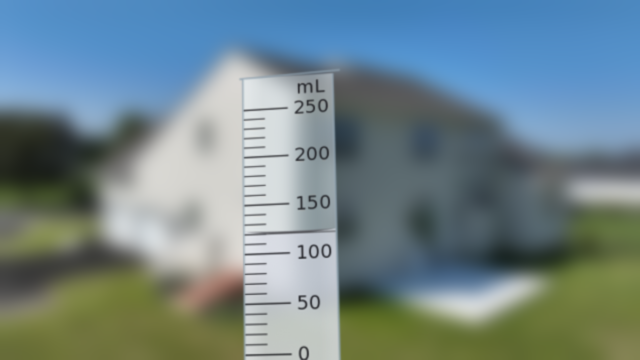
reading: value=120 unit=mL
